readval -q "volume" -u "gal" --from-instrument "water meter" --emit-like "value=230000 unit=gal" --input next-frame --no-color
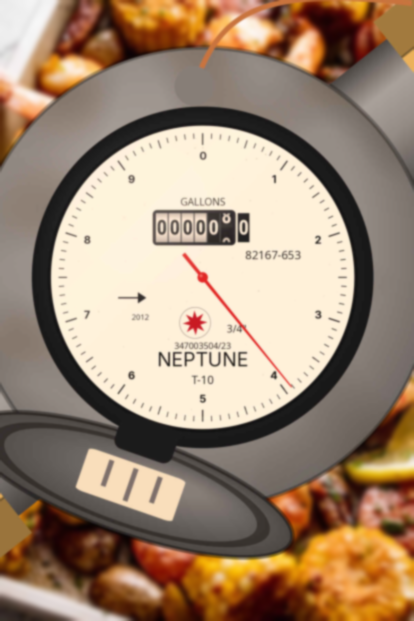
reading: value=83.9 unit=gal
